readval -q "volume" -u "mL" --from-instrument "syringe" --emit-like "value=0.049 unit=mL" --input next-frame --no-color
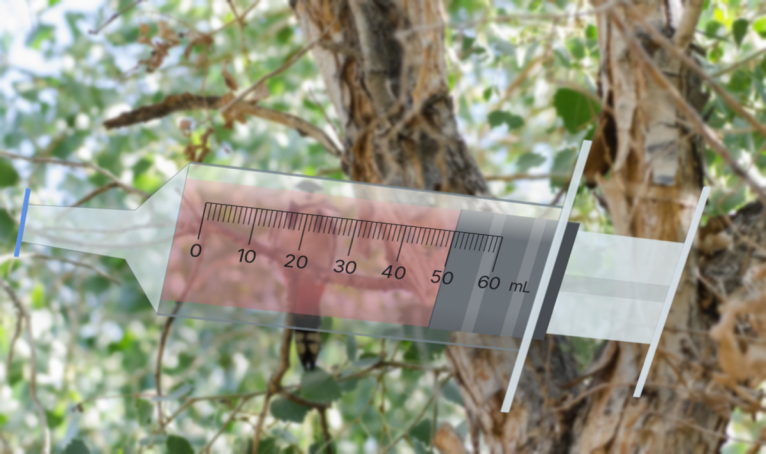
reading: value=50 unit=mL
